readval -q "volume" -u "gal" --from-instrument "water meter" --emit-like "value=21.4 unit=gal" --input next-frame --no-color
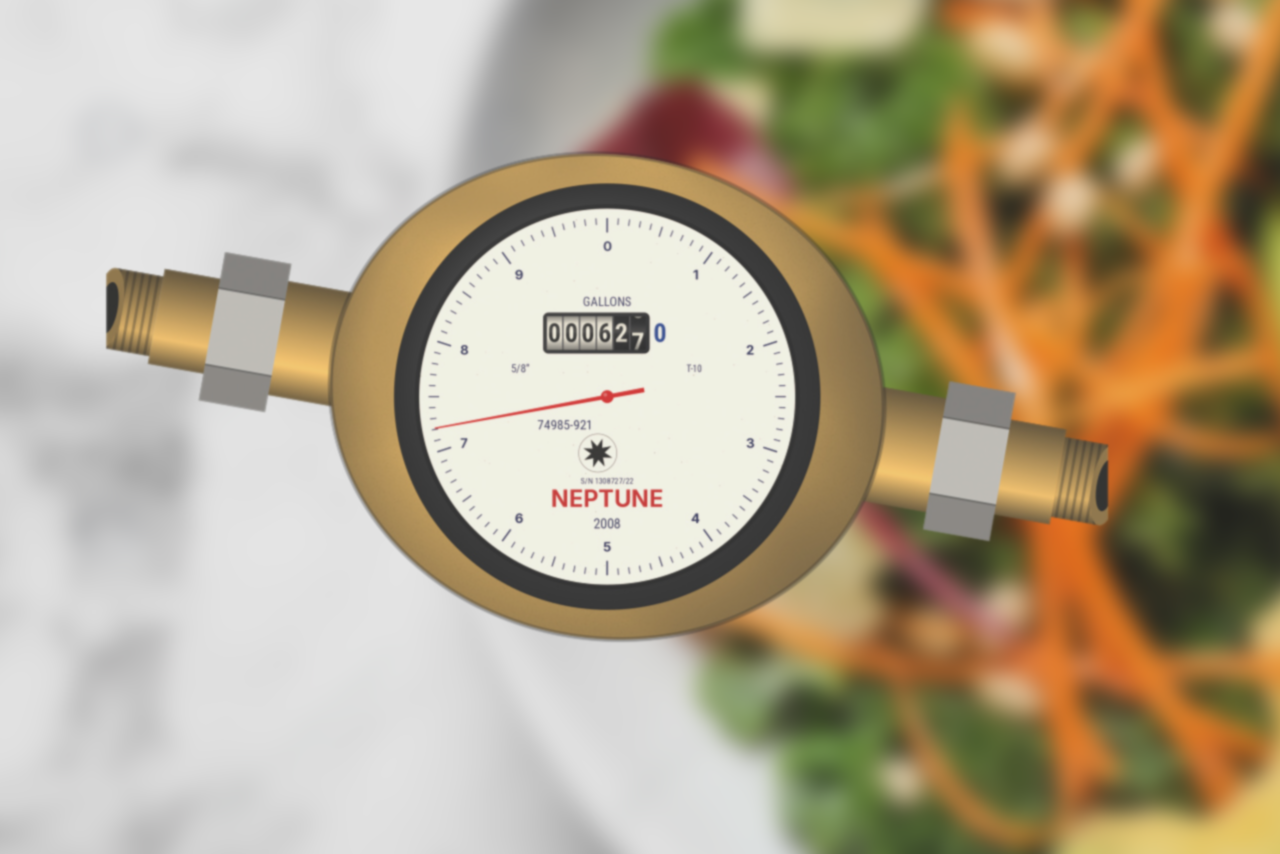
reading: value=6267.2 unit=gal
